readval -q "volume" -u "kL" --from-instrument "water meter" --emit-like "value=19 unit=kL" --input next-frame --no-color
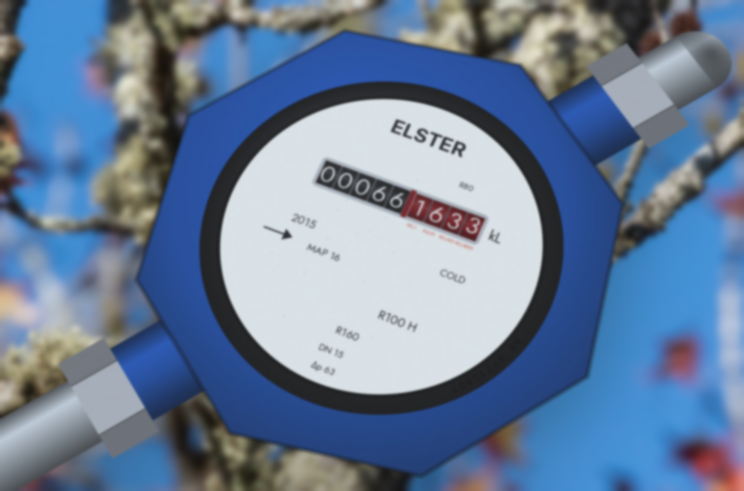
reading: value=66.1633 unit=kL
